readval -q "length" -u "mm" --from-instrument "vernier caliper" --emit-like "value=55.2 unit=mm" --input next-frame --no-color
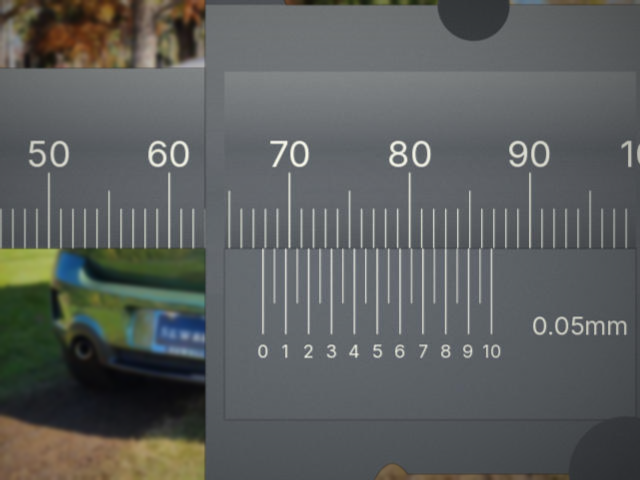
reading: value=67.8 unit=mm
